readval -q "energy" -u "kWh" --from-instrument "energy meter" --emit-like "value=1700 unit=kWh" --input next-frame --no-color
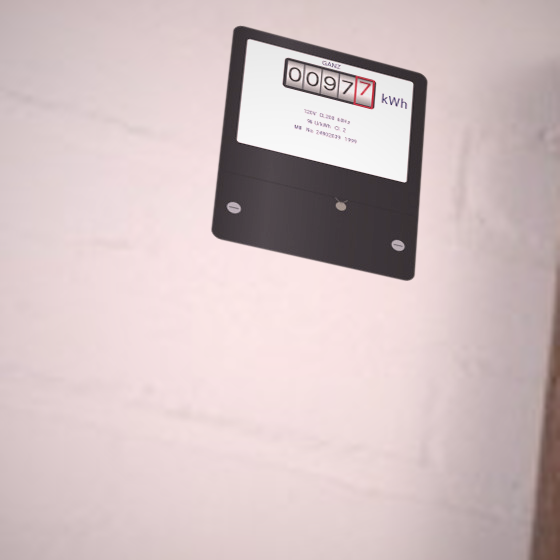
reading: value=97.7 unit=kWh
